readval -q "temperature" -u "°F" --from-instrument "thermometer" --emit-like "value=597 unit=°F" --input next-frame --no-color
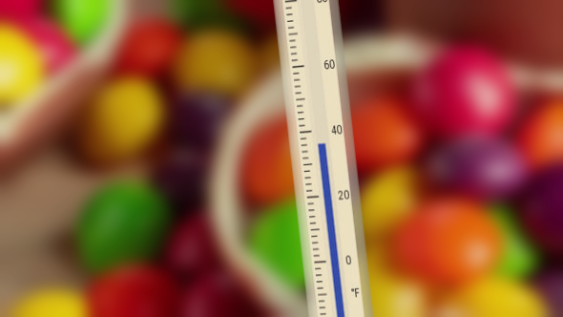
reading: value=36 unit=°F
